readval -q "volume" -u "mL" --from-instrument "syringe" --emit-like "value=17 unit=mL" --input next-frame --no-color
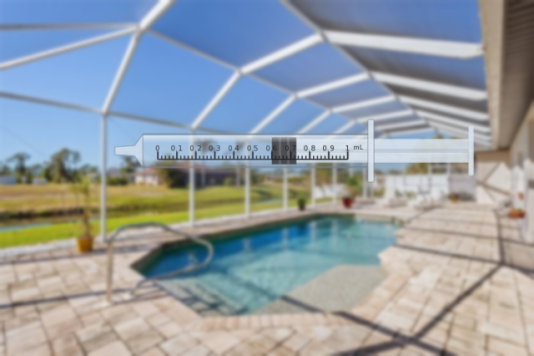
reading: value=0.6 unit=mL
